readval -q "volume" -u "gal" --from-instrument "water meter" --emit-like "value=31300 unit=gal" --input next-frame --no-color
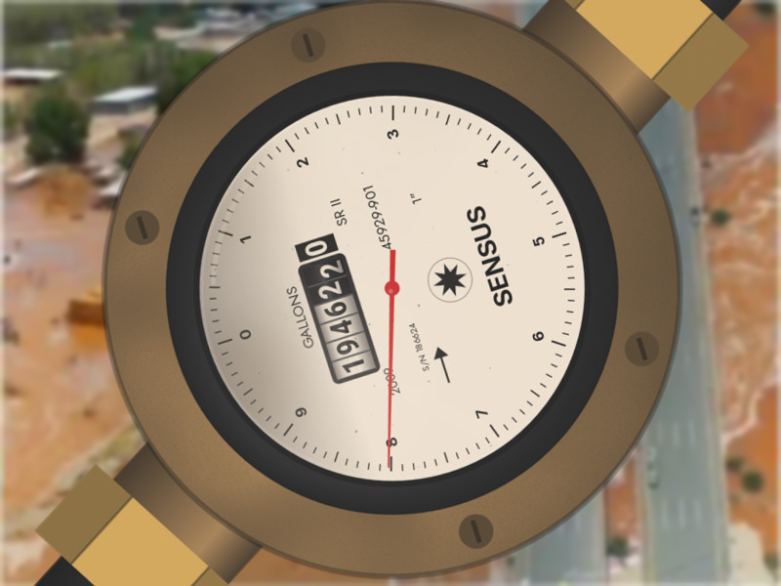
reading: value=1946218.0 unit=gal
